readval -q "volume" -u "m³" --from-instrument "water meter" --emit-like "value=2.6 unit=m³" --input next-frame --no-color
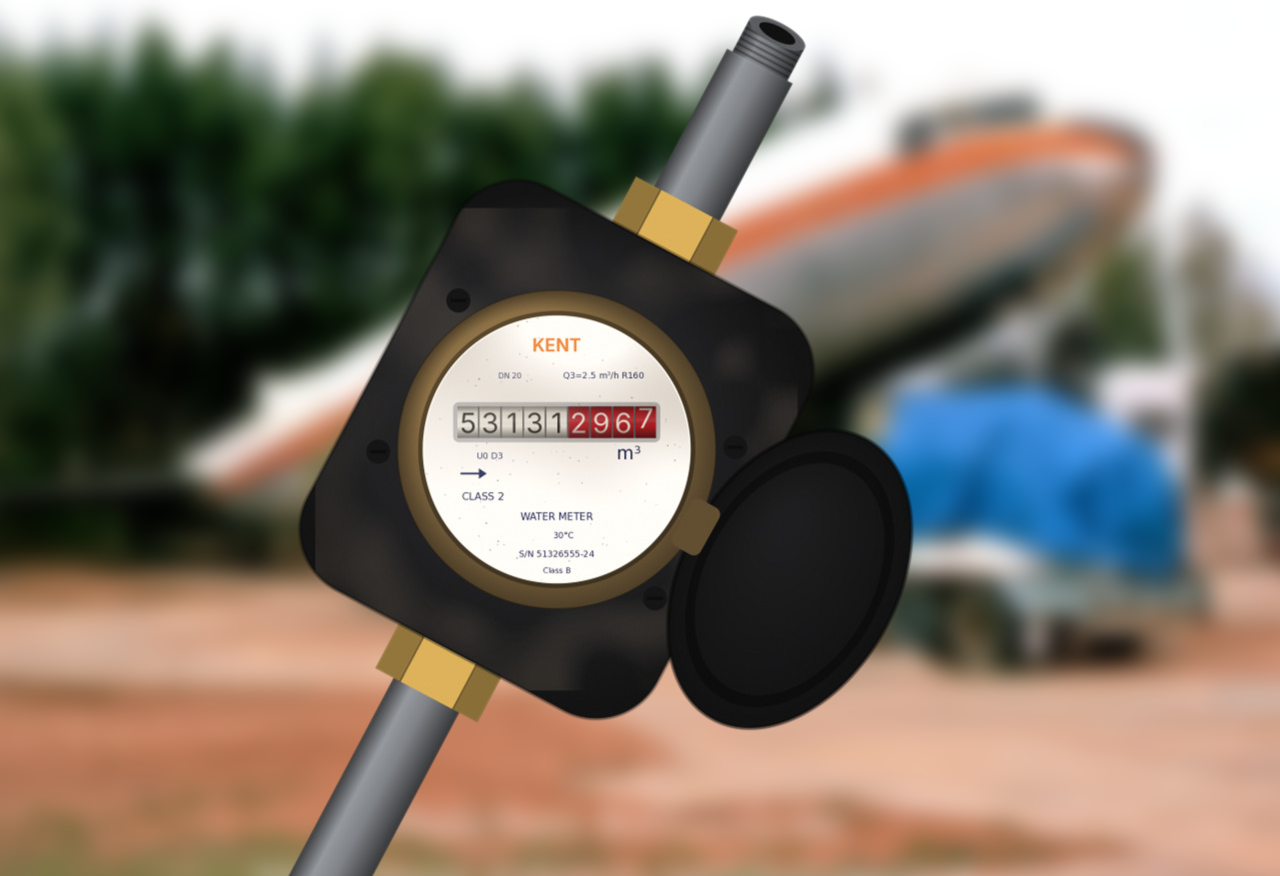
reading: value=53131.2967 unit=m³
